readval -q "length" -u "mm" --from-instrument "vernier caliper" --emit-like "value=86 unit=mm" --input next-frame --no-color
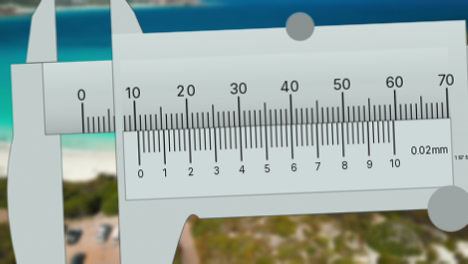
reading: value=10.5 unit=mm
